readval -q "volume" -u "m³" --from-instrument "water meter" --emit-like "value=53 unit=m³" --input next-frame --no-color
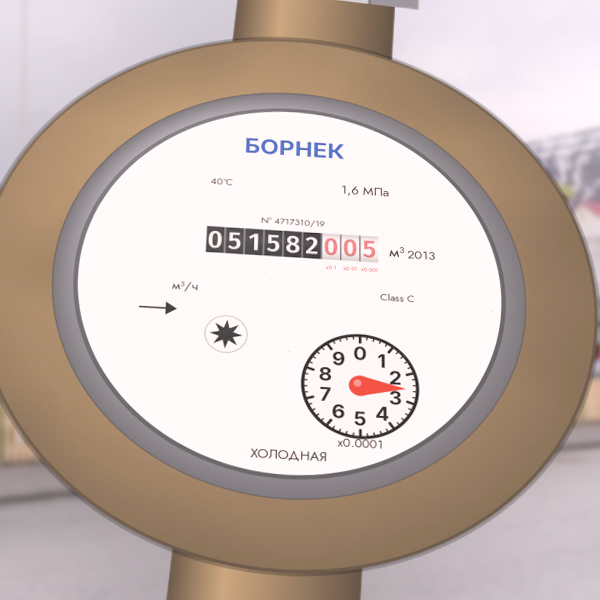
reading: value=51582.0052 unit=m³
